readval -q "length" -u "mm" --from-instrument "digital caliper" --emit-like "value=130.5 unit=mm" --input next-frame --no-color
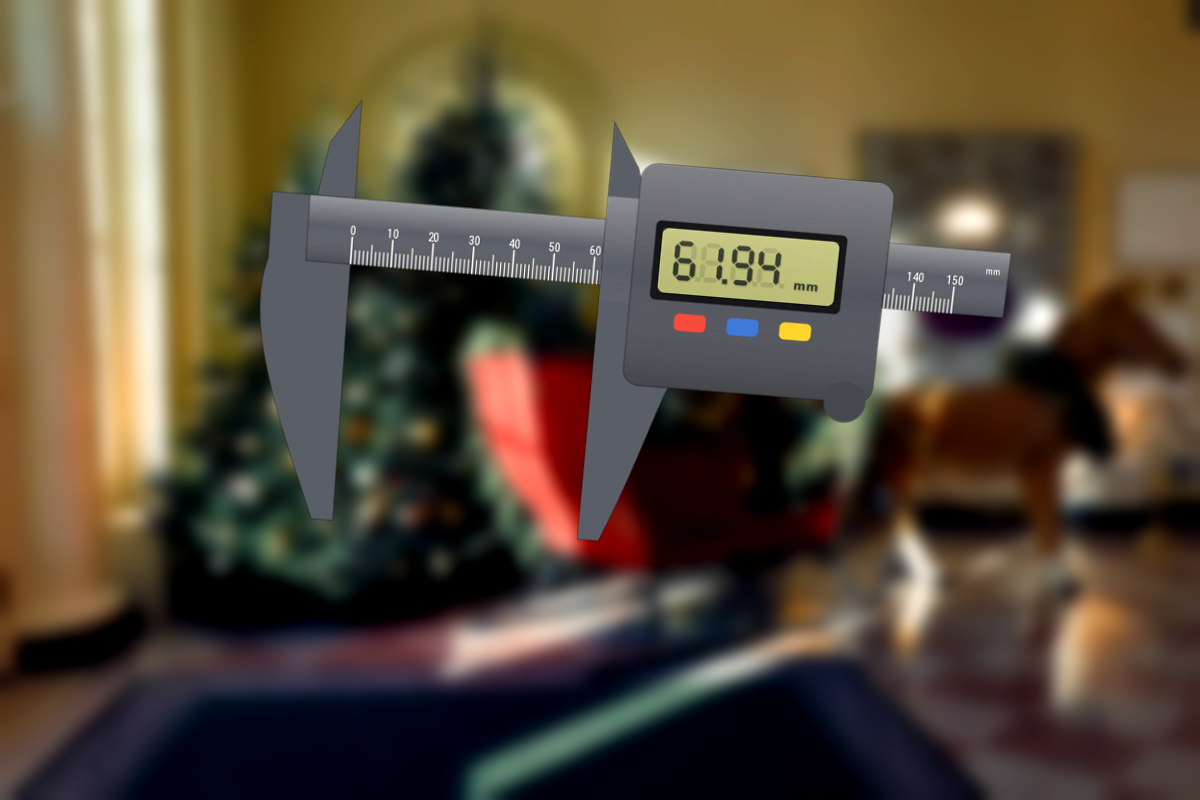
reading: value=61.94 unit=mm
